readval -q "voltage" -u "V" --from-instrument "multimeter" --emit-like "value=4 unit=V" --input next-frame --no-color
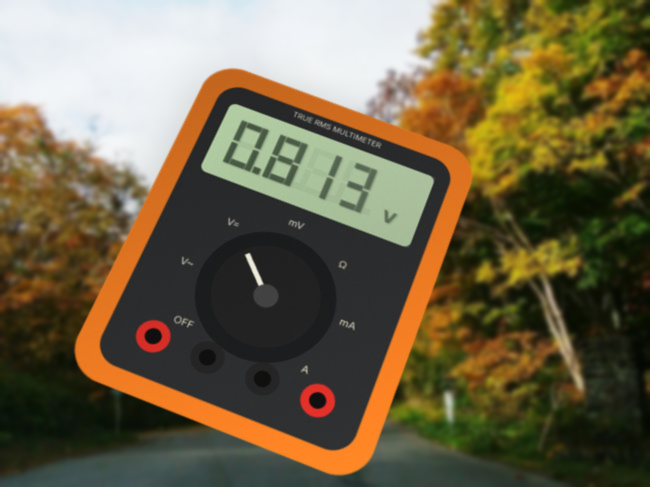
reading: value=0.813 unit=V
